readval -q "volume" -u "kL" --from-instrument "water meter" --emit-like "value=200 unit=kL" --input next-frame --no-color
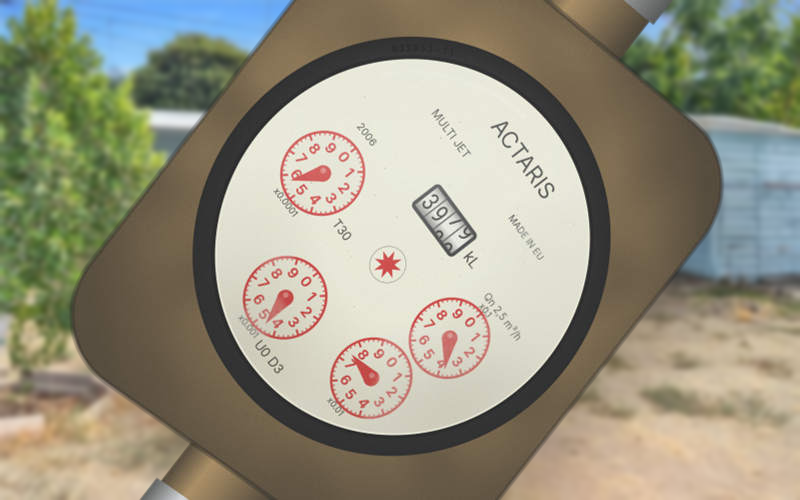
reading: value=3979.3745 unit=kL
